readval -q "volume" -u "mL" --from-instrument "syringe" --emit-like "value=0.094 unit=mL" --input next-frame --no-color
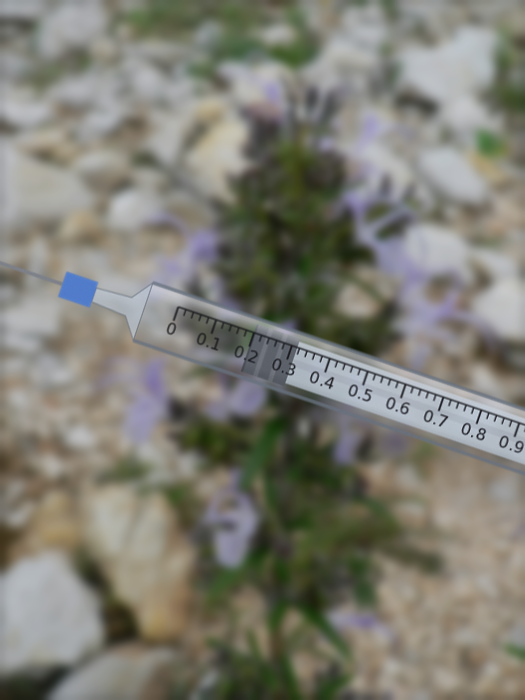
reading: value=0.2 unit=mL
